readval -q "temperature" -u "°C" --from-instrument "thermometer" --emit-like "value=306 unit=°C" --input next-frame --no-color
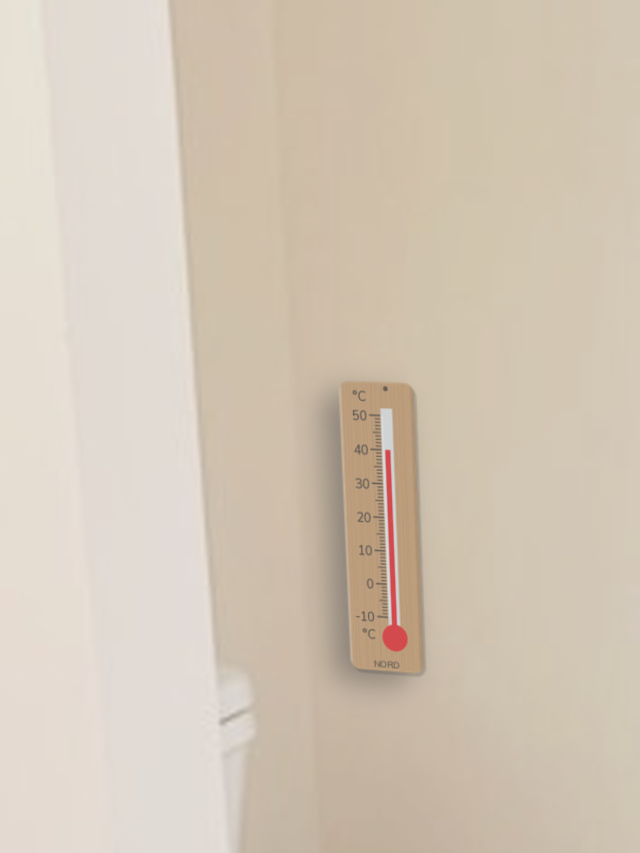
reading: value=40 unit=°C
